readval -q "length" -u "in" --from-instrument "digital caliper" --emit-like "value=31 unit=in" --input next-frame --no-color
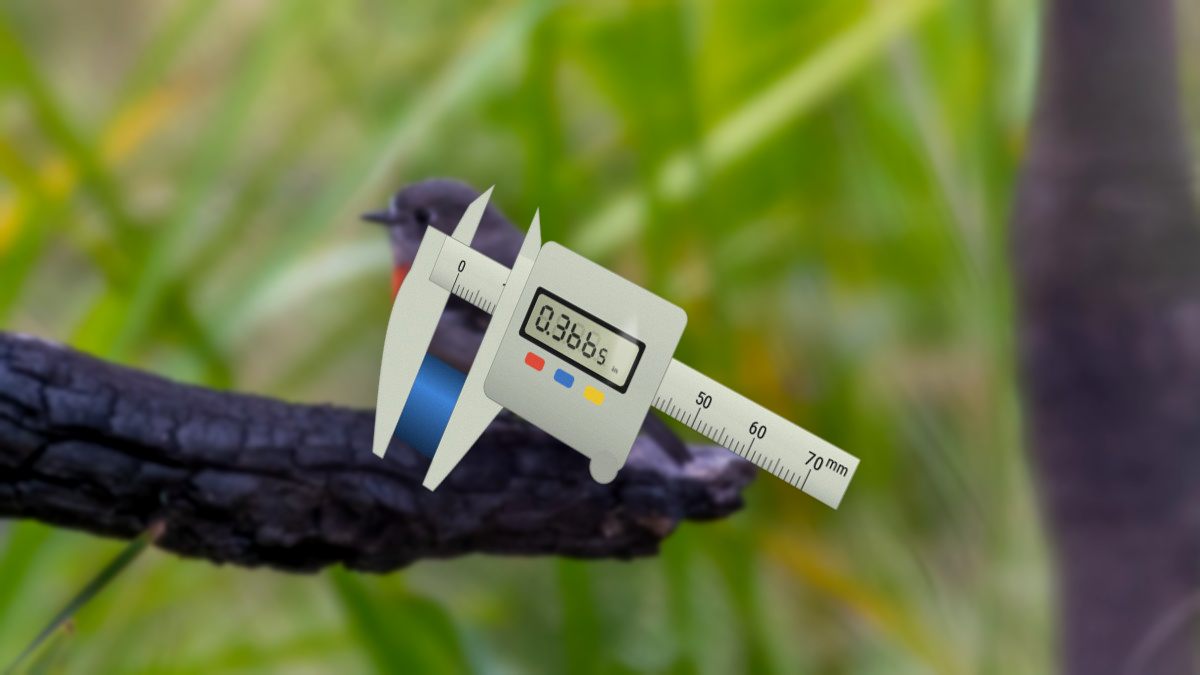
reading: value=0.3665 unit=in
